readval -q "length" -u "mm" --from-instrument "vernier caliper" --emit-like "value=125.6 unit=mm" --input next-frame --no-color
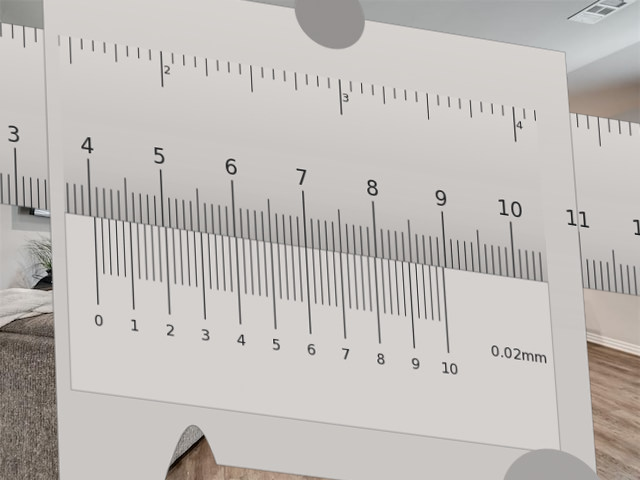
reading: value=40.6 unit=mm
